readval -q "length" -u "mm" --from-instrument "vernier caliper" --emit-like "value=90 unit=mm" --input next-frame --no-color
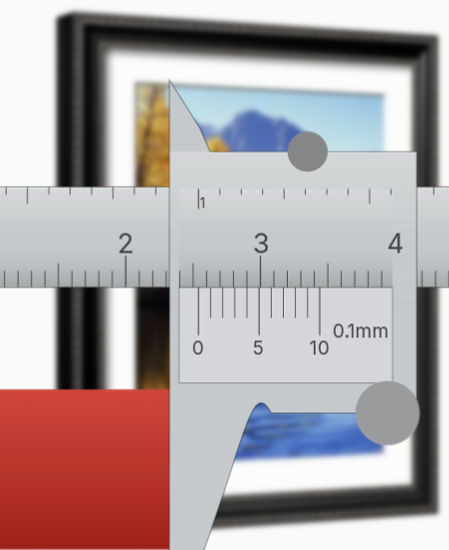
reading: value=25.4 unit=mm
